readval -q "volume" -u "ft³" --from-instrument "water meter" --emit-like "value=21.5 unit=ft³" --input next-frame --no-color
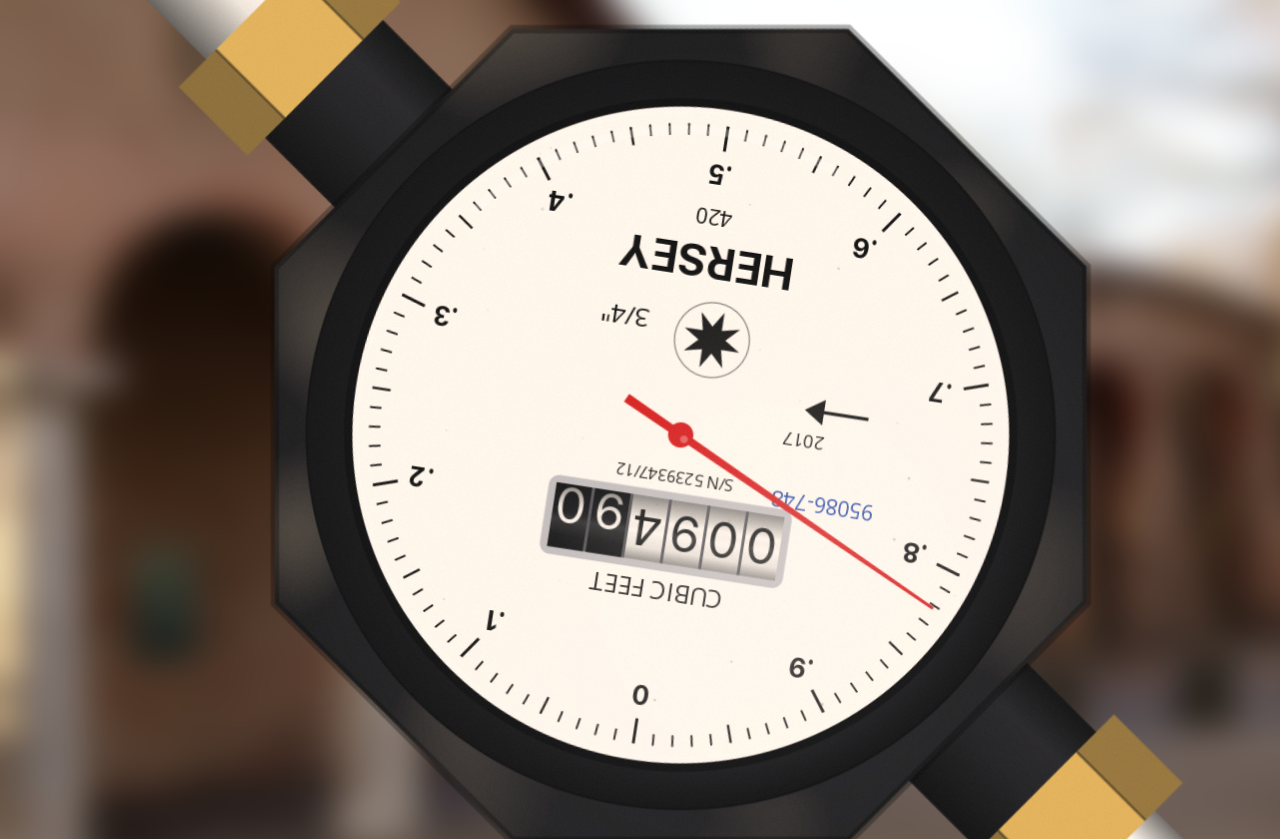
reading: value=9489.82 unit=ft³
